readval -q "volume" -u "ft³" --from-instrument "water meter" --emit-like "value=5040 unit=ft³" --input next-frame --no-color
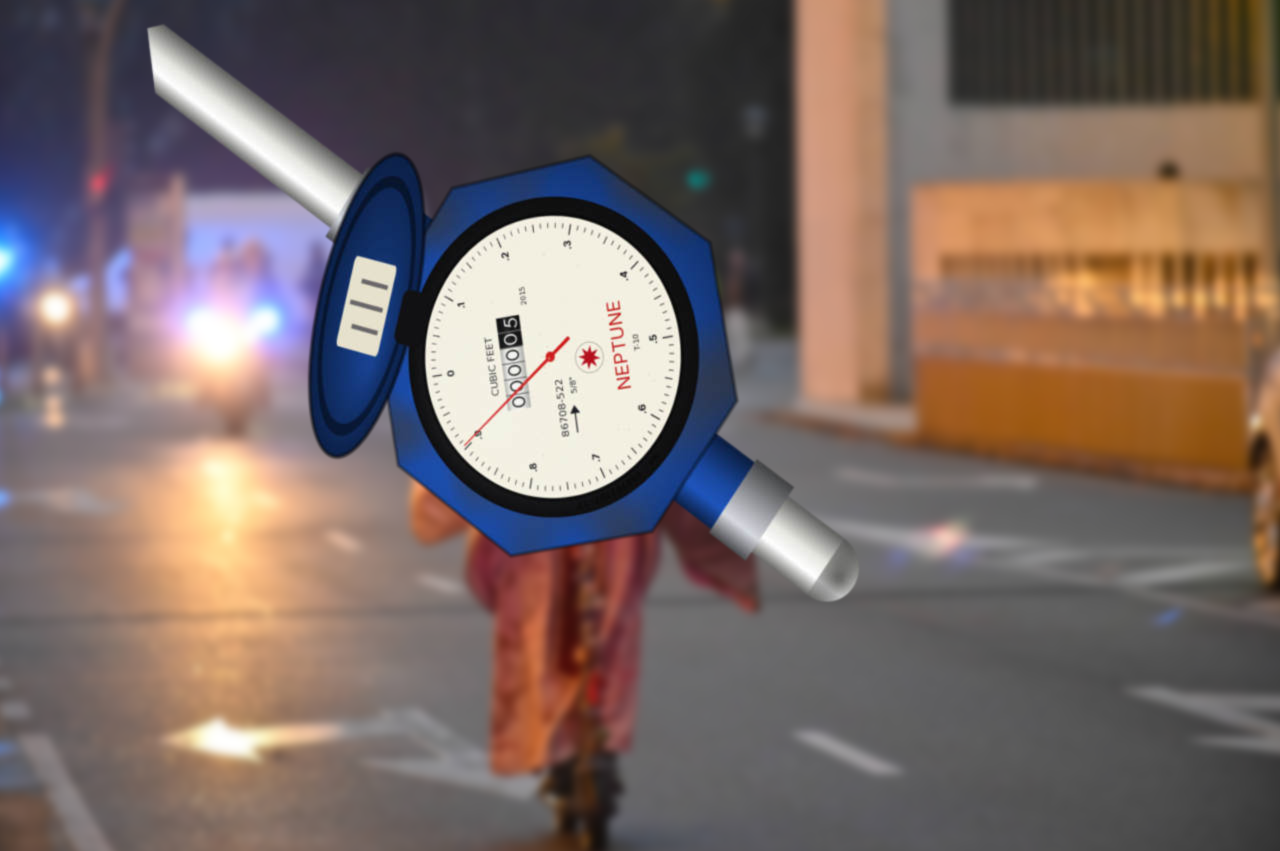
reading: value=4.90 unit=ft³
